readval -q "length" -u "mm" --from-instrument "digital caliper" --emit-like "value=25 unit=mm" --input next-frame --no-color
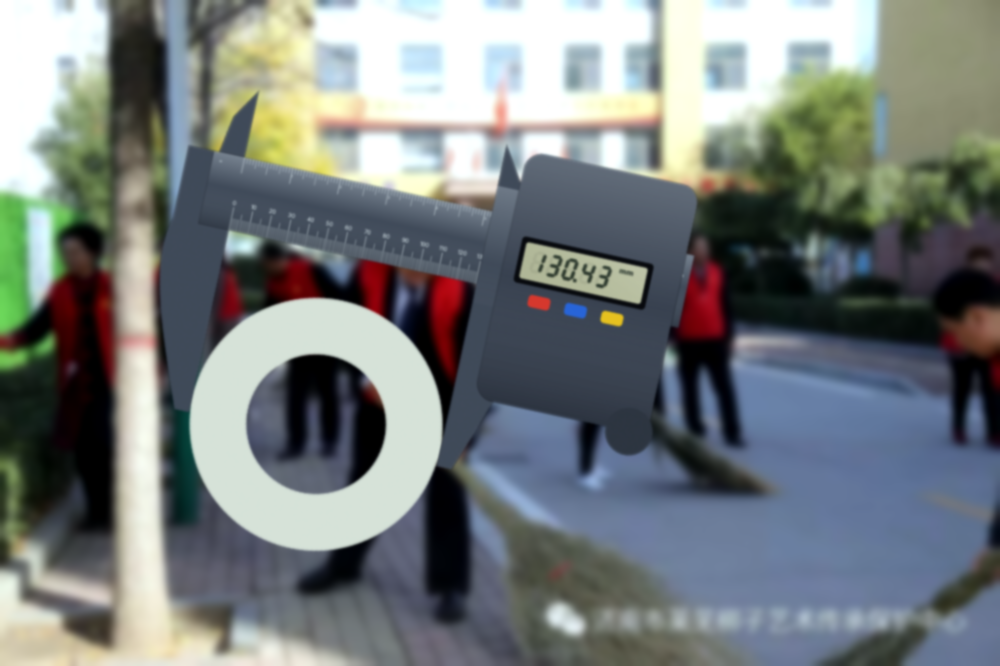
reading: value=130.43 unit=mm
